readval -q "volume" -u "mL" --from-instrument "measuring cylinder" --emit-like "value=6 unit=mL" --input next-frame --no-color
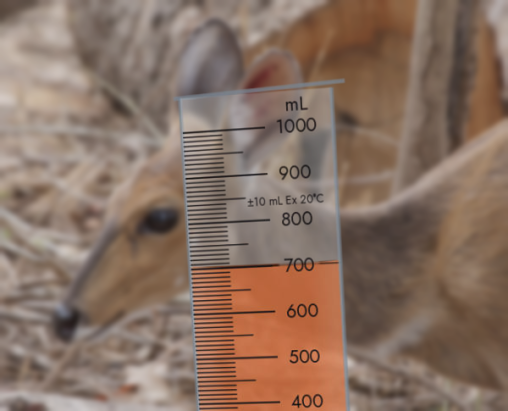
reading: value=700 unit=mL
